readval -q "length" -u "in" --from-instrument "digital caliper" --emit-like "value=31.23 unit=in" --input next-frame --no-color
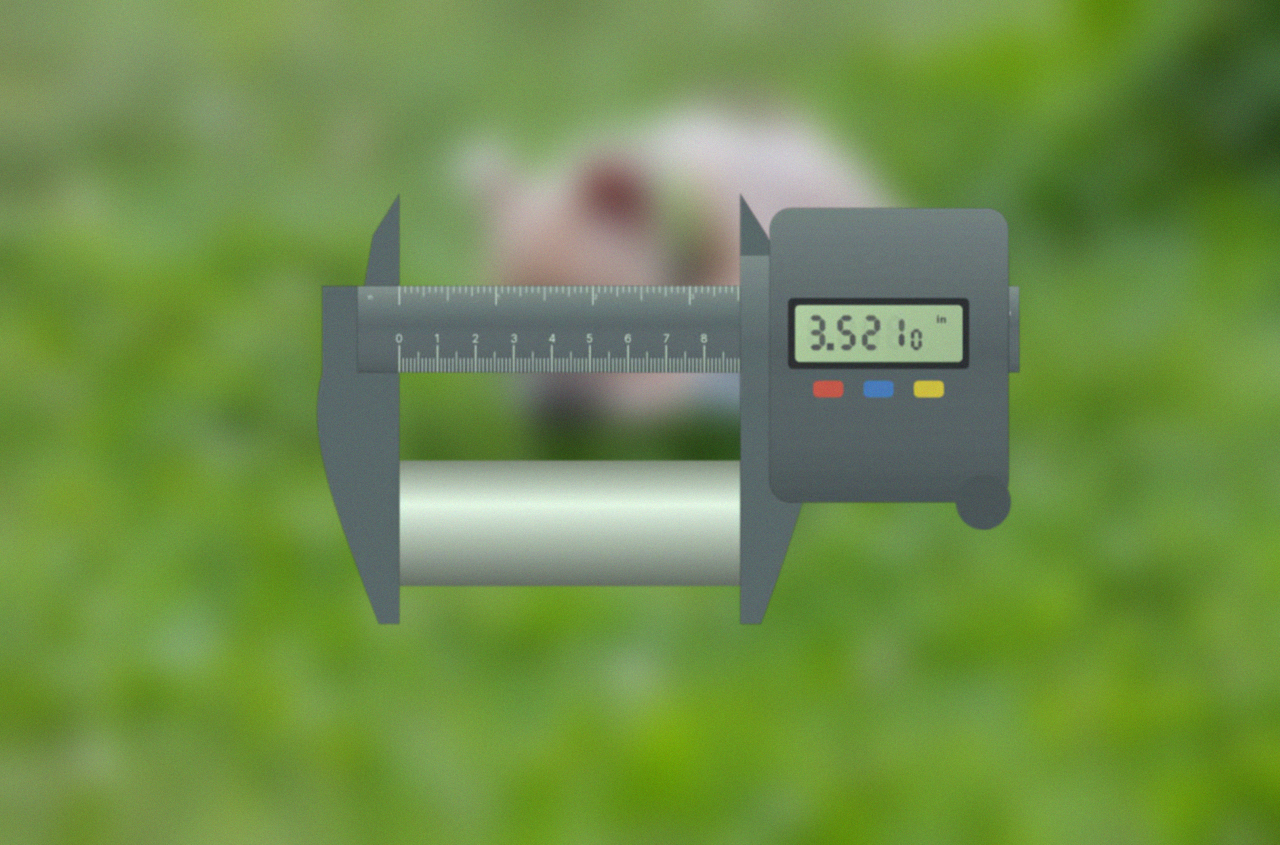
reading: value=3.5210 unit=in
